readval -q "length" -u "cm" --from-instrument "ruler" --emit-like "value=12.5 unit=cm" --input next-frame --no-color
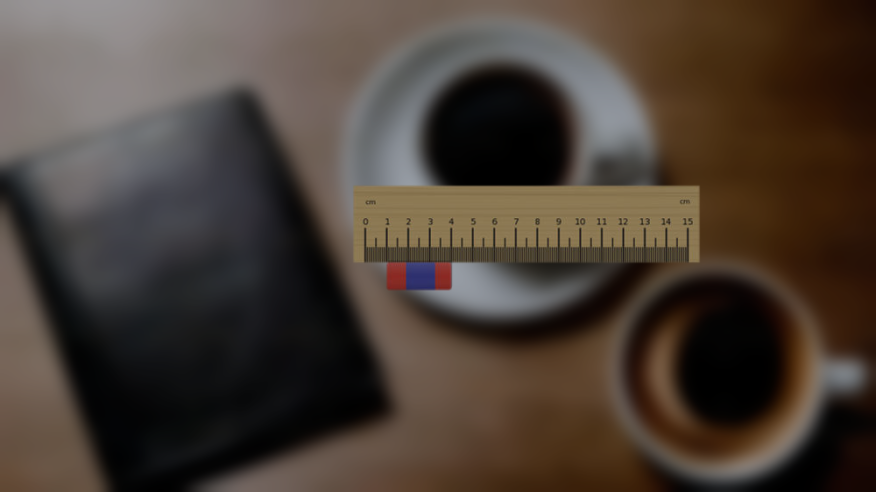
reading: value=3 unit=cm
